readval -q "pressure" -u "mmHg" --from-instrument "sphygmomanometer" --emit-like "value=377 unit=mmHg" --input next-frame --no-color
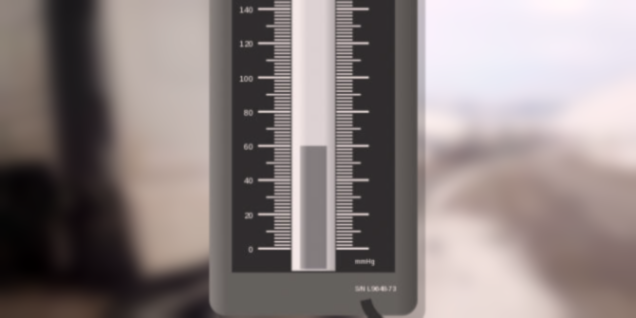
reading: value=60 unit=mmHg
